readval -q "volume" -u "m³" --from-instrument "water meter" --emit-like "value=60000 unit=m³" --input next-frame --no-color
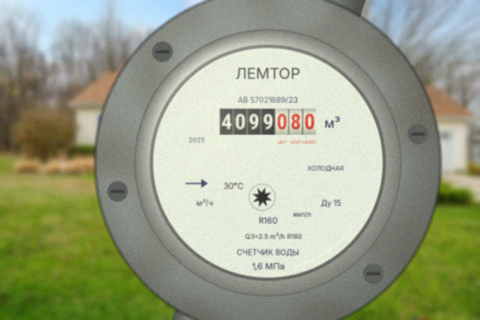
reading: value=4099.080 unit=m³
